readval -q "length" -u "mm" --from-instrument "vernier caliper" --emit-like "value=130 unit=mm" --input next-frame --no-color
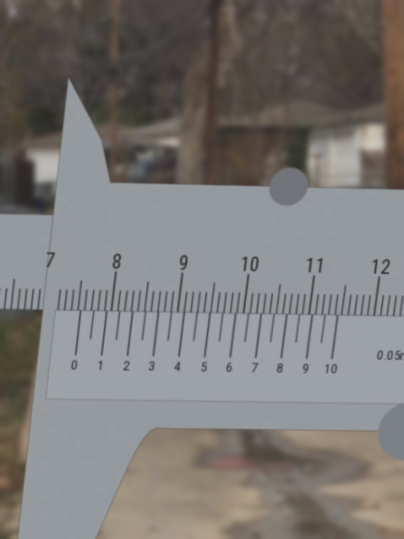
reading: value=75.4 unit=mm
